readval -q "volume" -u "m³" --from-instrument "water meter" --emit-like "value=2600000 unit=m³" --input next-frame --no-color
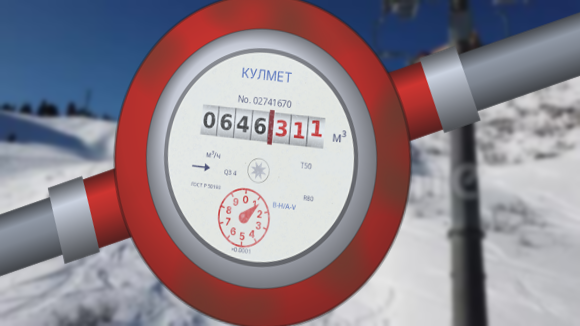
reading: value=646.3111 unit=m³
